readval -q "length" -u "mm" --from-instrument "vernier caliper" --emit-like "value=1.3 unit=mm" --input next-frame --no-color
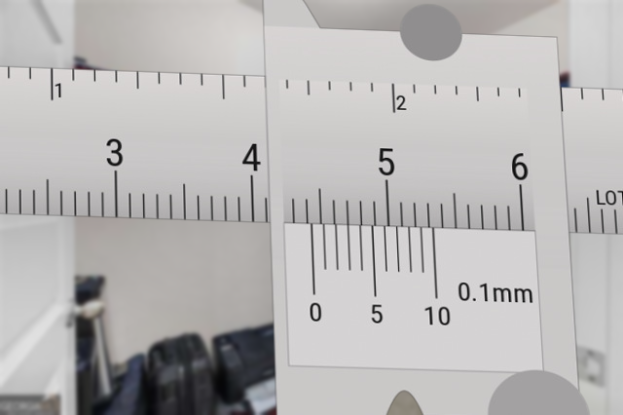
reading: value=44.3 unit=mm
